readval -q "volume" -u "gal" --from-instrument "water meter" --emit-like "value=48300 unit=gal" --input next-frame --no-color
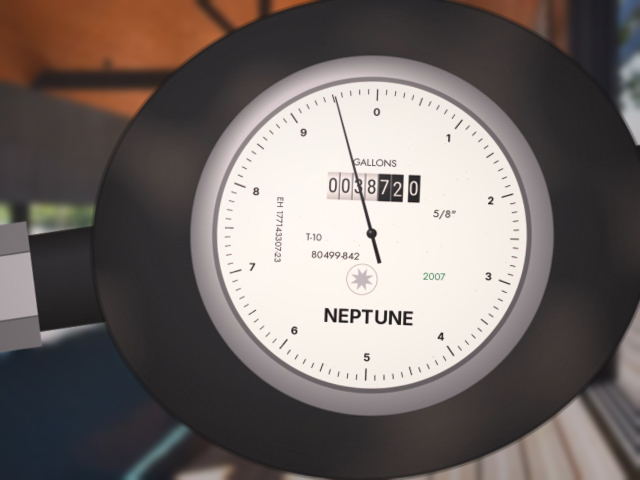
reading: value=38719.5 unit=gal
